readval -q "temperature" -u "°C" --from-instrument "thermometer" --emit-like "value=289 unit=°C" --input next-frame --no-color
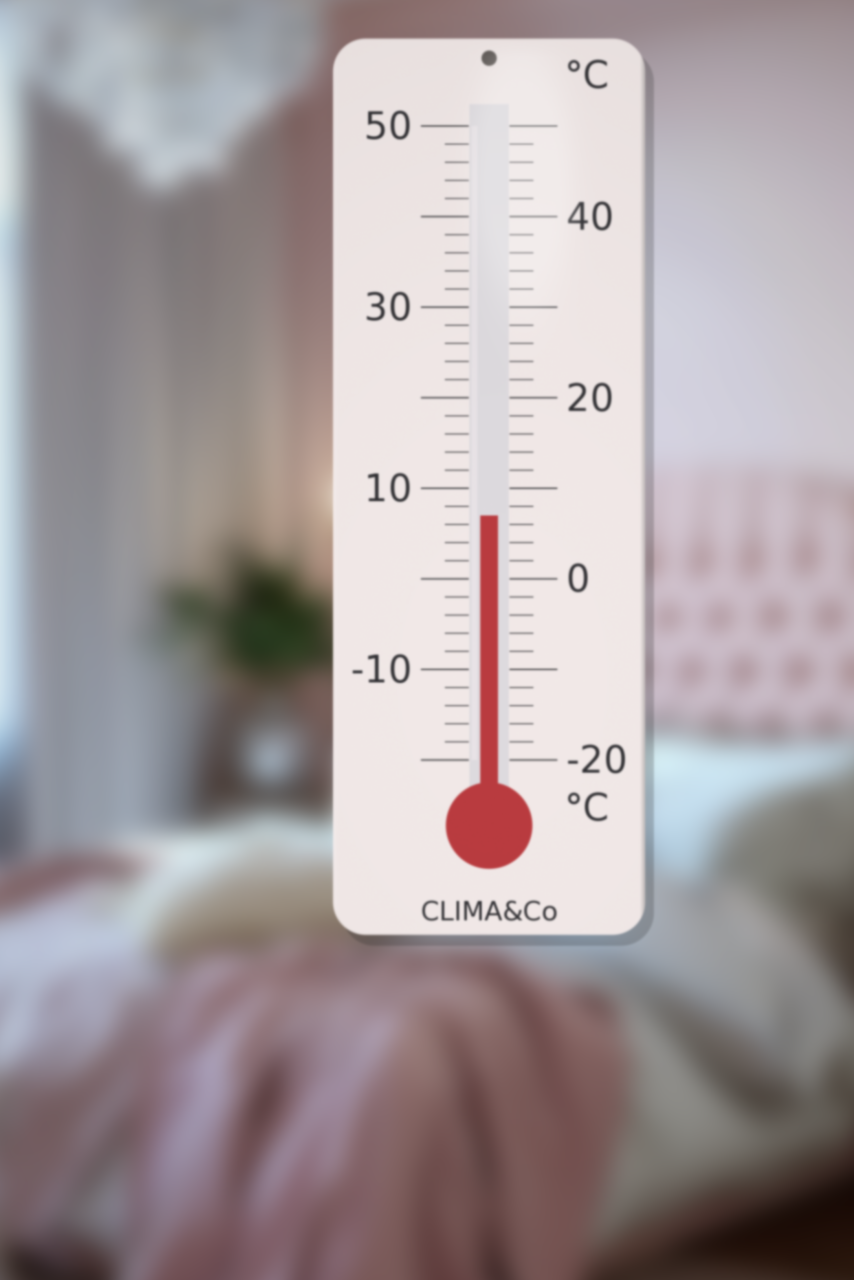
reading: value=7 unit=°C
